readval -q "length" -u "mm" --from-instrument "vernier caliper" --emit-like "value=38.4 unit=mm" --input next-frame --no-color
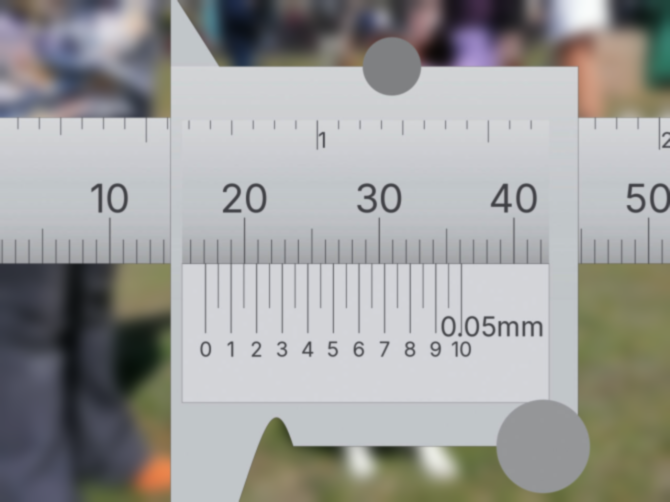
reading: value=17.1 unit=mm
